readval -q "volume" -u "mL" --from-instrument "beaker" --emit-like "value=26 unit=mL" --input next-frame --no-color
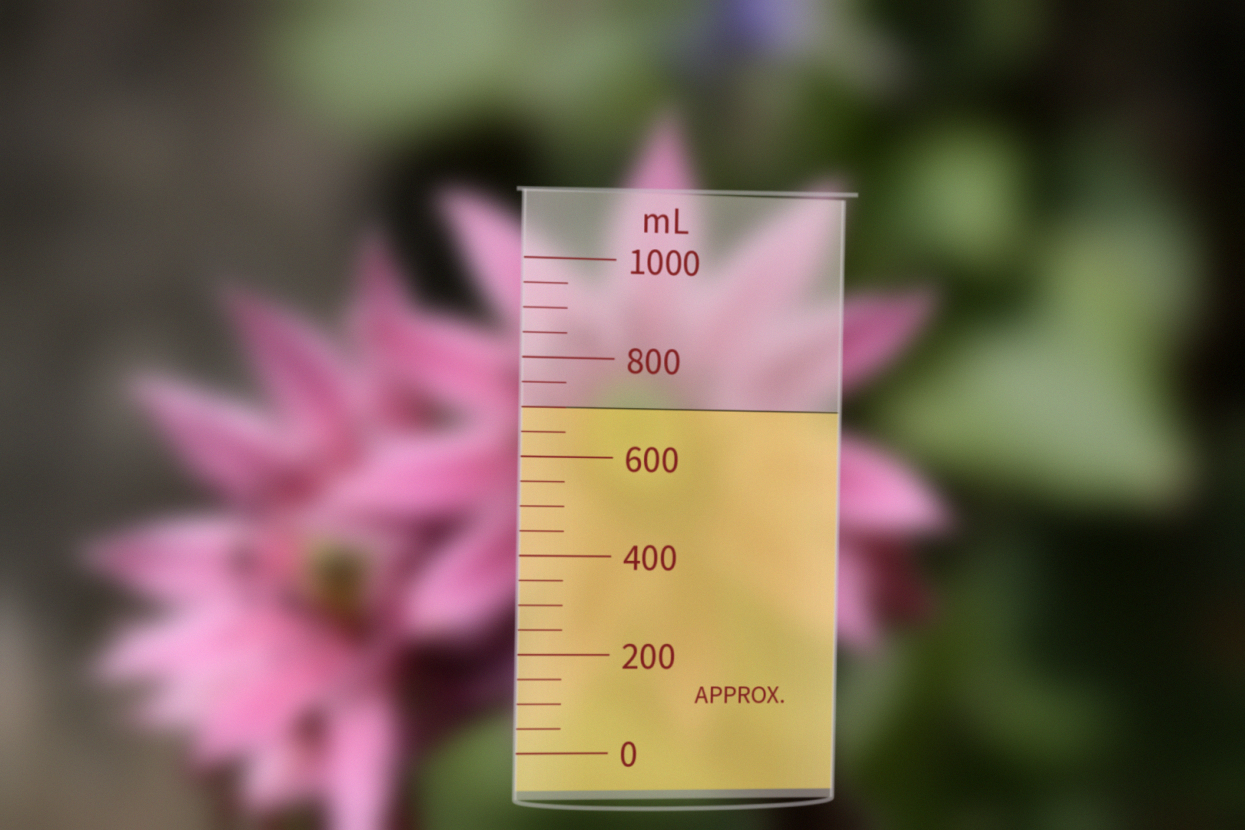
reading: value=700 unit=mL
